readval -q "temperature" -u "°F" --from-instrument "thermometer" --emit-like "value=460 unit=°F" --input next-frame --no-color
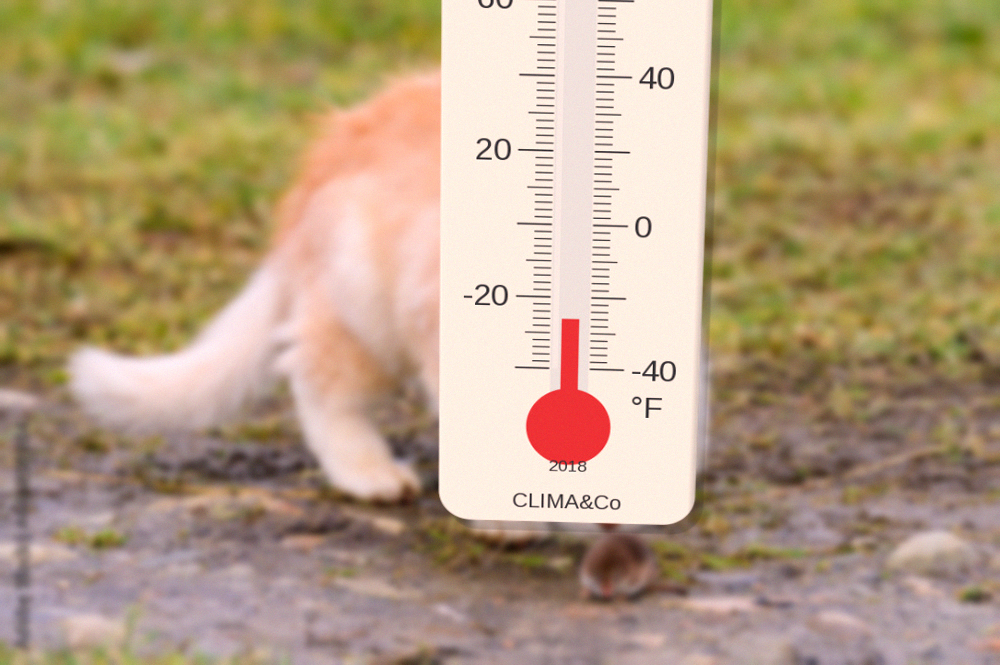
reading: value=-26 unit=°F
